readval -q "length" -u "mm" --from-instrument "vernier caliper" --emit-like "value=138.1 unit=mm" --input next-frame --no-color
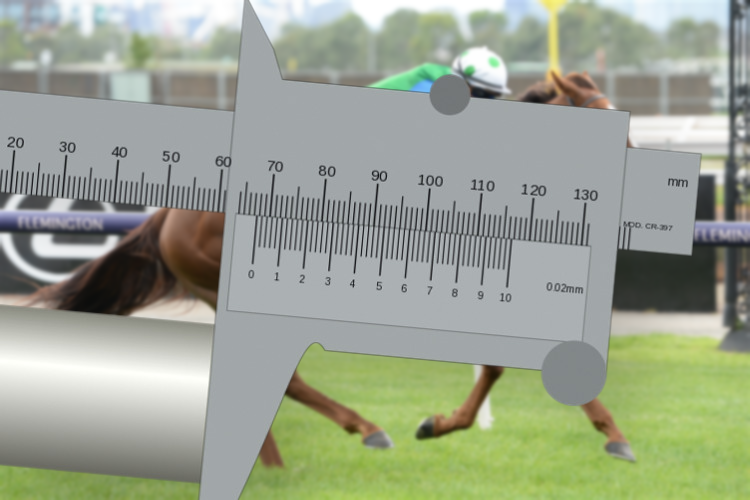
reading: value=67.5 unit=mm
